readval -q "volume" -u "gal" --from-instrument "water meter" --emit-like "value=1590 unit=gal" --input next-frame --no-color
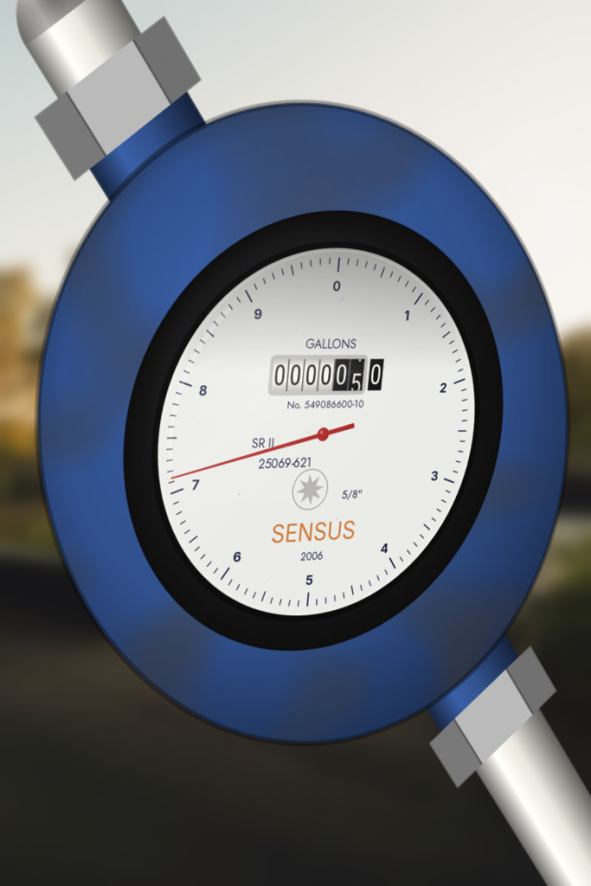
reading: value=47.1 unit=gal
